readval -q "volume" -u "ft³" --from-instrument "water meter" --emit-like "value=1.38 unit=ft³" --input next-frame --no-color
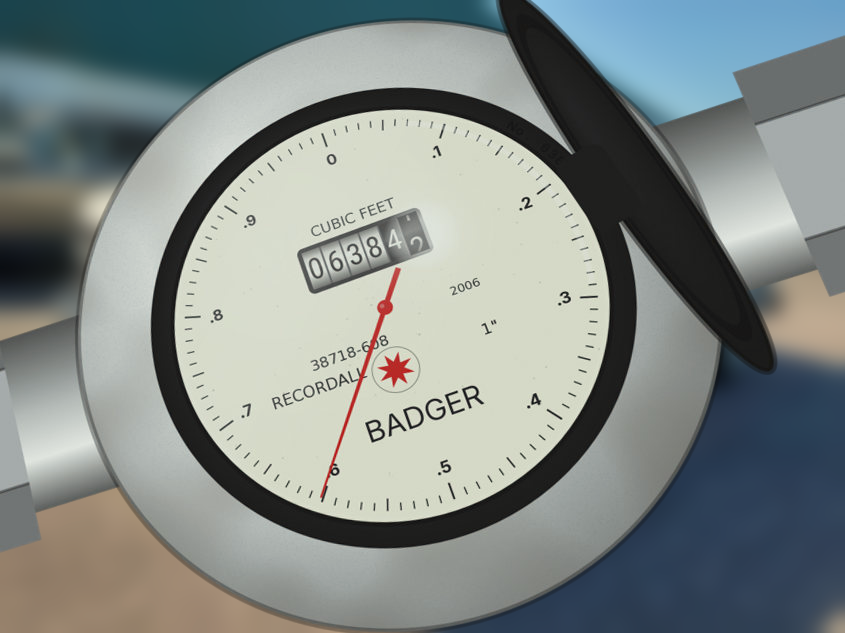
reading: value=63841.60 unit=ft³
